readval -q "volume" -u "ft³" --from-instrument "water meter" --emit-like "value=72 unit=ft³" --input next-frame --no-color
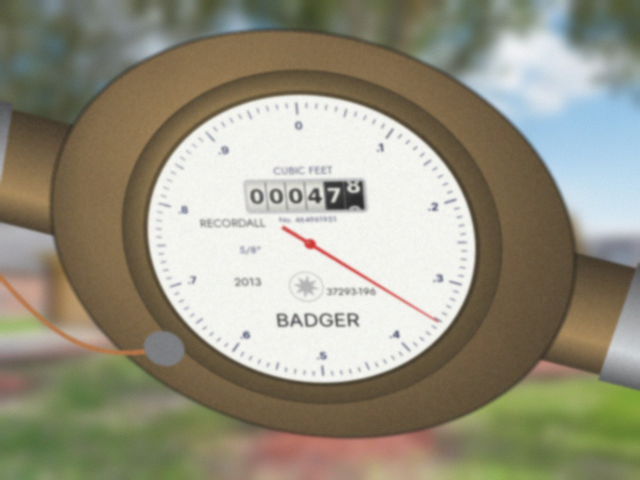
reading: value=478.35 unit=ft³
